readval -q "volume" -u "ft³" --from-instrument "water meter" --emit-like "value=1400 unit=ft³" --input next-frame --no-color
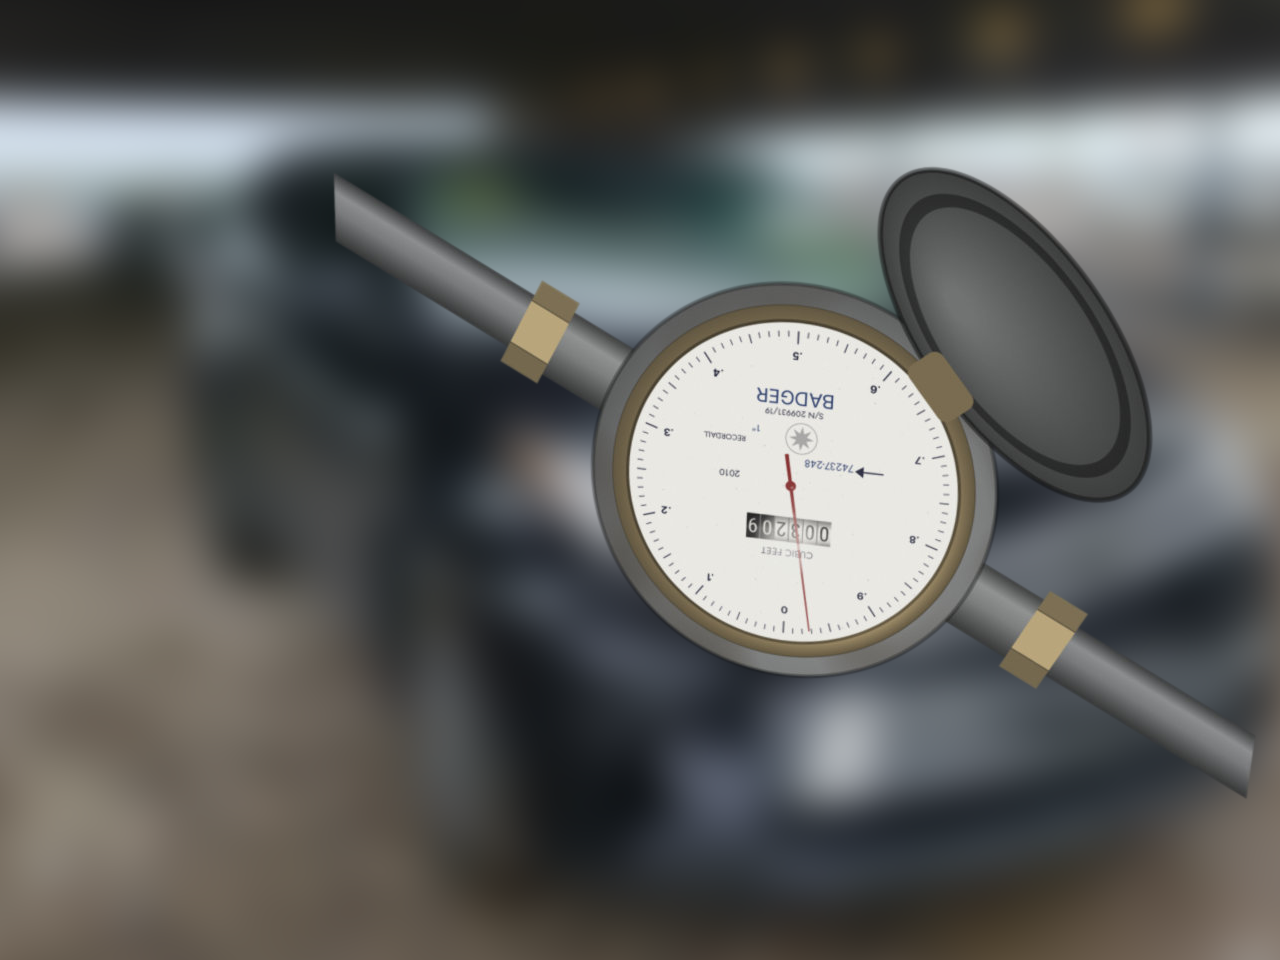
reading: value=3208.97 unit=ft³
